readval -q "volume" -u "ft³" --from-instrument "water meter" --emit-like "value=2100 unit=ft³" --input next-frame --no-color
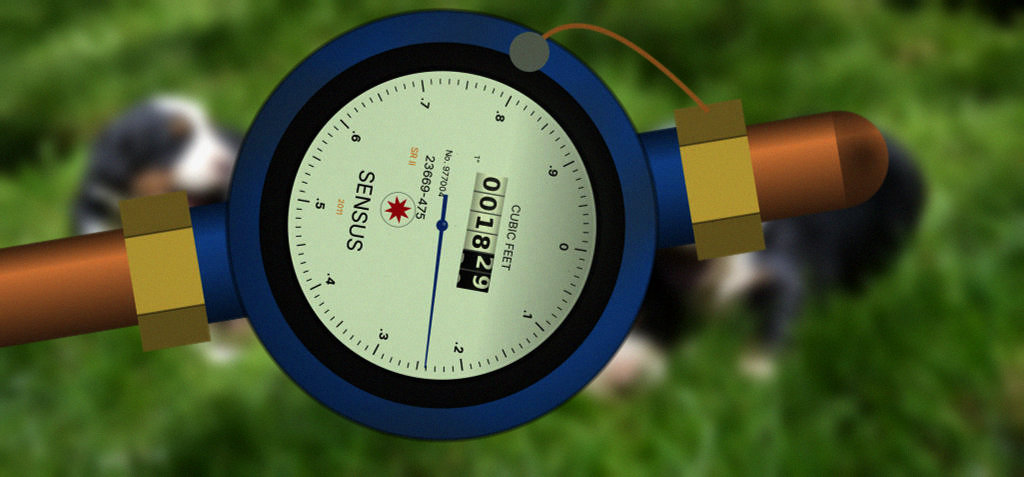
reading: value=1829.24 unit=ft³
